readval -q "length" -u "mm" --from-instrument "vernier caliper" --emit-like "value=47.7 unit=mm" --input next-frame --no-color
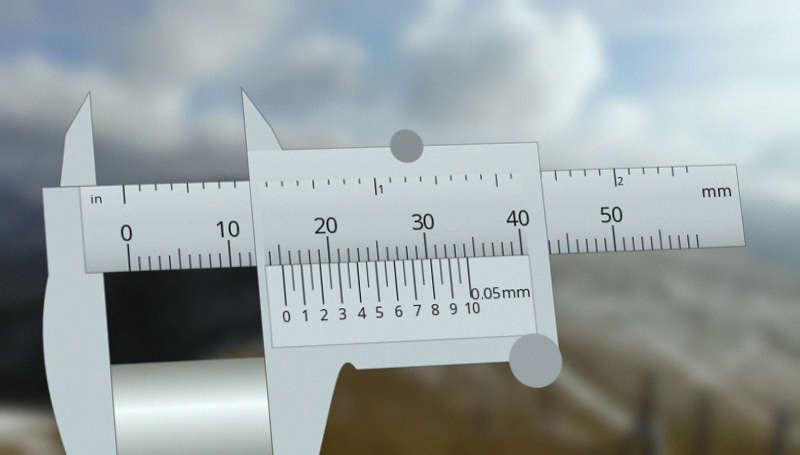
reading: value=15.2 unit=mm
